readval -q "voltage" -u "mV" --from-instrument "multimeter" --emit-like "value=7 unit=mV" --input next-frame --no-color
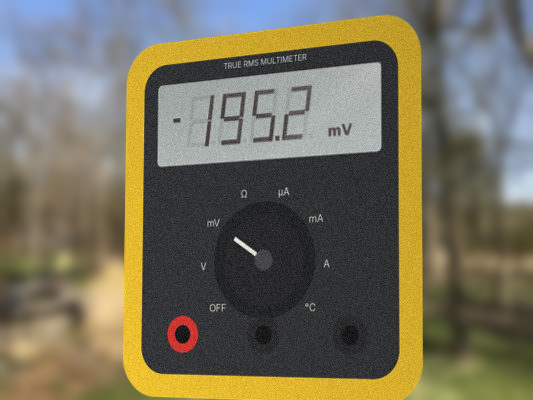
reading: value=-195.2 unit=mV
